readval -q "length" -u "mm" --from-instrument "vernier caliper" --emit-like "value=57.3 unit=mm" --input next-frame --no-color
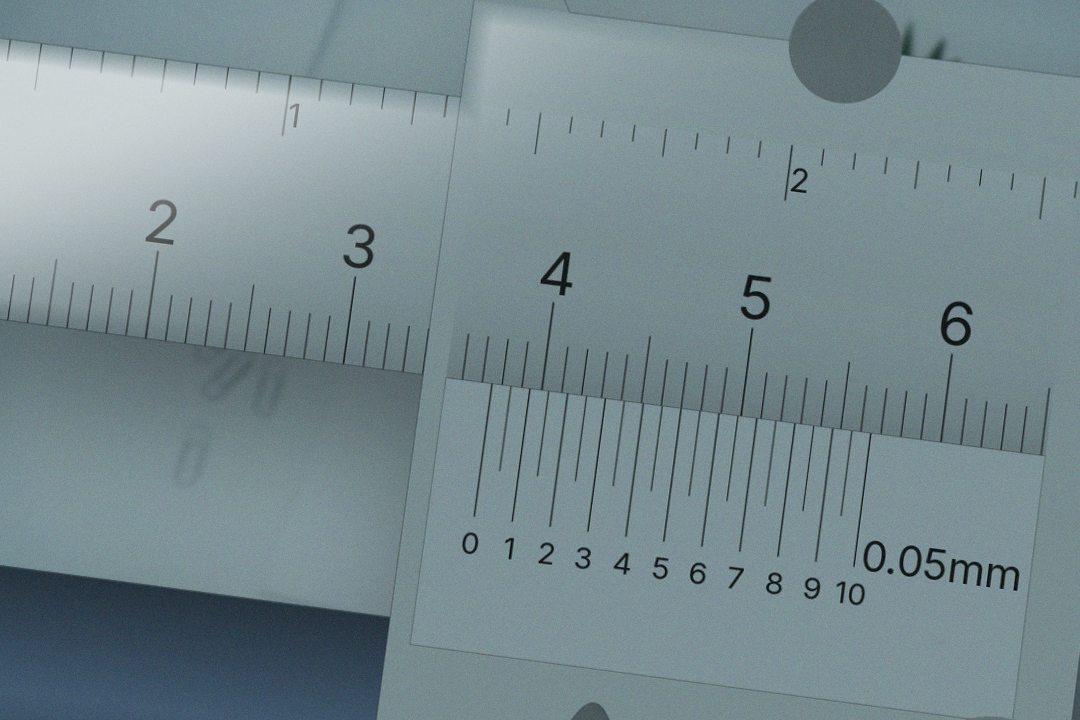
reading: value=37.5 unit=mm
